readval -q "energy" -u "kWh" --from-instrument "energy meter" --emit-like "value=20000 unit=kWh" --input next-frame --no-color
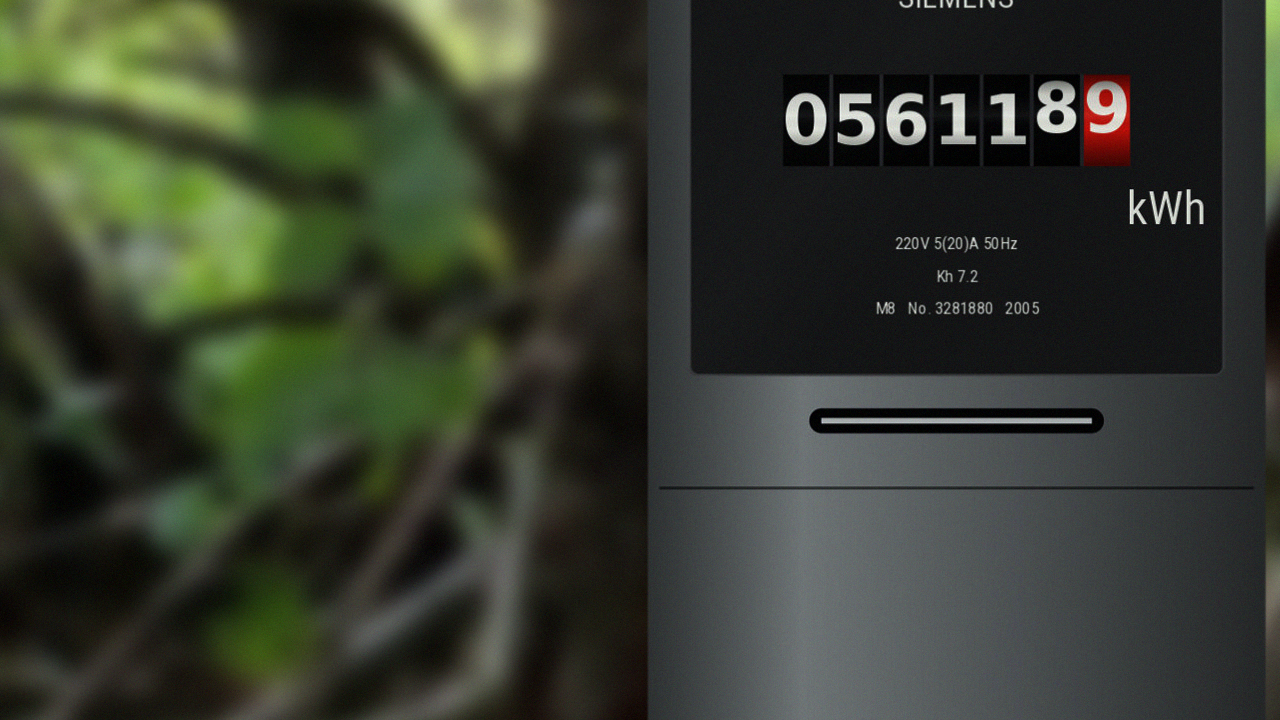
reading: value=56118.9 unit=kWh
